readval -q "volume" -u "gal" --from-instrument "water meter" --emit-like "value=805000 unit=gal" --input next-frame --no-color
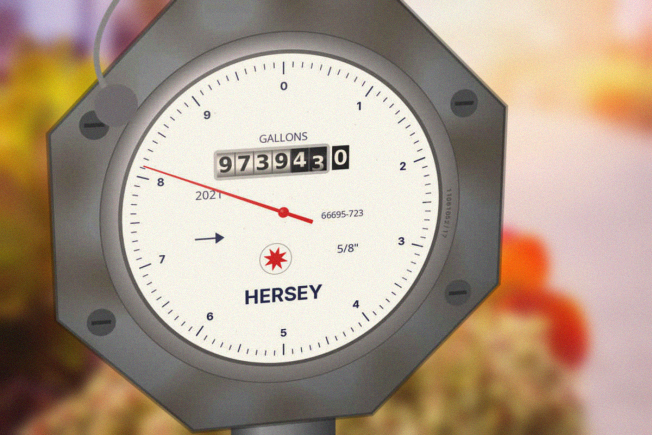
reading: value=9739428.1 unit=gal
